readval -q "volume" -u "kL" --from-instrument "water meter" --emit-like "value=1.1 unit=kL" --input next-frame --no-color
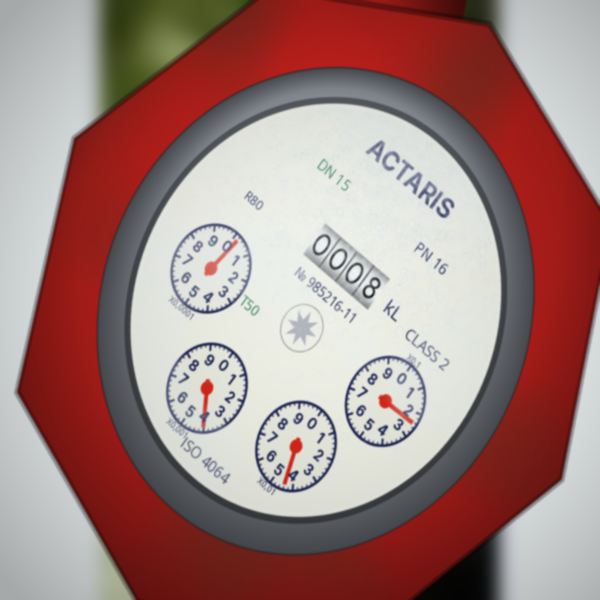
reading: value=8.2440 unit=kL
